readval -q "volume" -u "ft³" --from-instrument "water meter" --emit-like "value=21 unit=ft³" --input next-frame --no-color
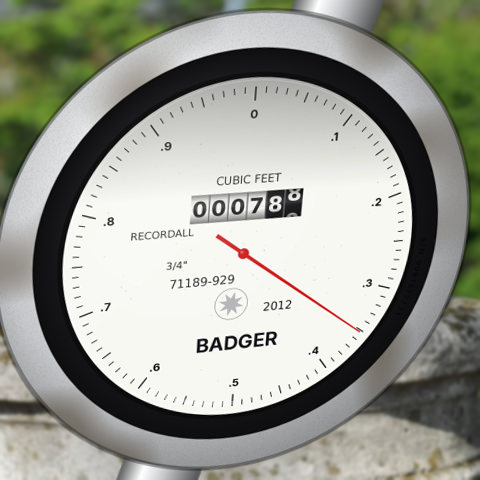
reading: value=788.35 unit=ft³
